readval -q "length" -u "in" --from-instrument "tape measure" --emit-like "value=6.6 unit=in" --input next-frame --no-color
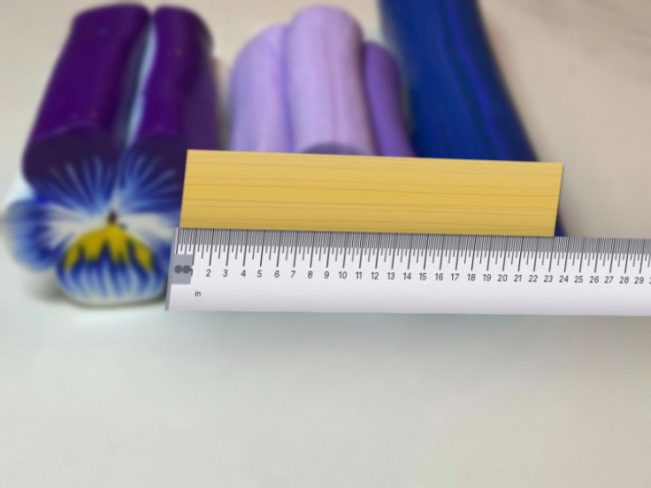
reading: value=23 unit=in
